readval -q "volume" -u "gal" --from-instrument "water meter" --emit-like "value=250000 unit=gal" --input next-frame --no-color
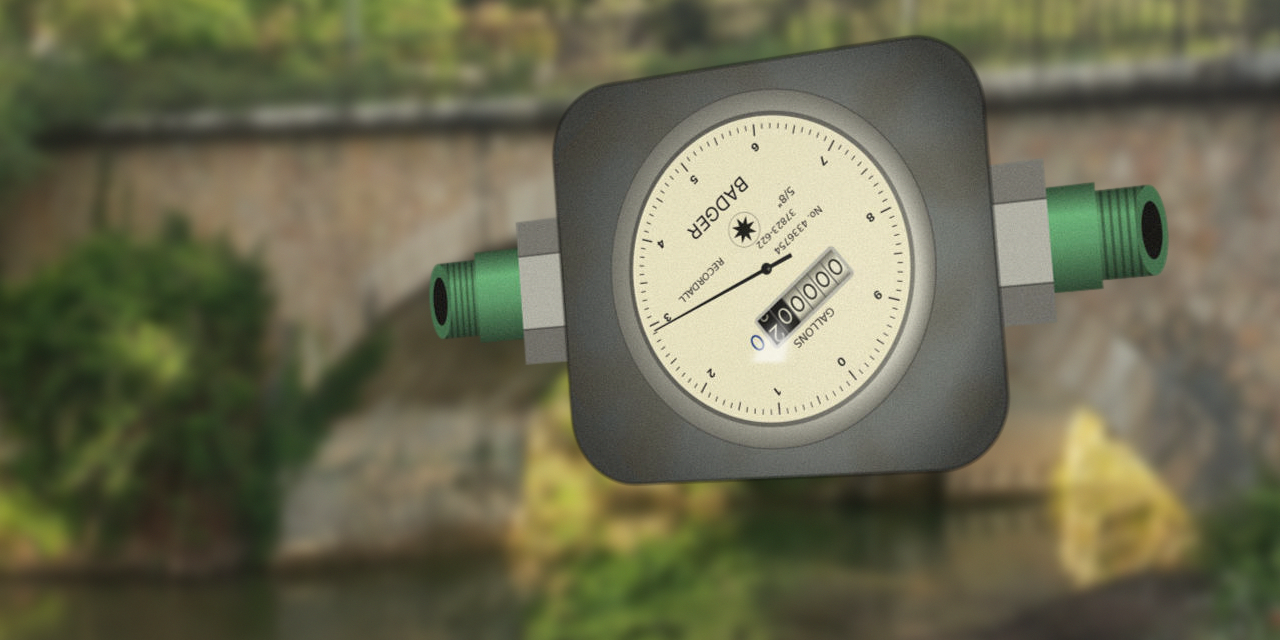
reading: value=22.9 unit=gal
